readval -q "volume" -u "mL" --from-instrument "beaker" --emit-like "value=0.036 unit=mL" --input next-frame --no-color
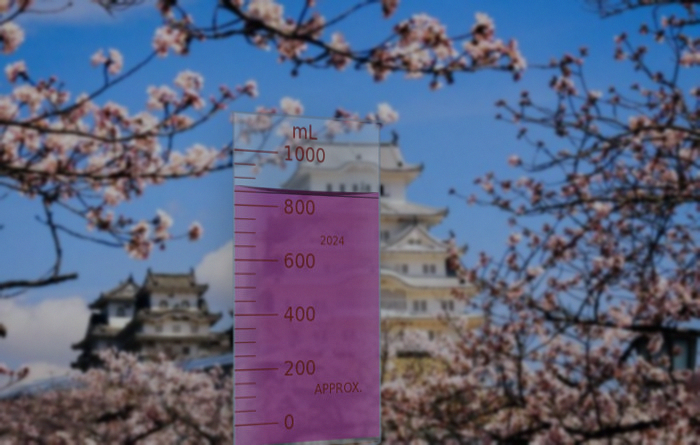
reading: value=850 unit=mL
